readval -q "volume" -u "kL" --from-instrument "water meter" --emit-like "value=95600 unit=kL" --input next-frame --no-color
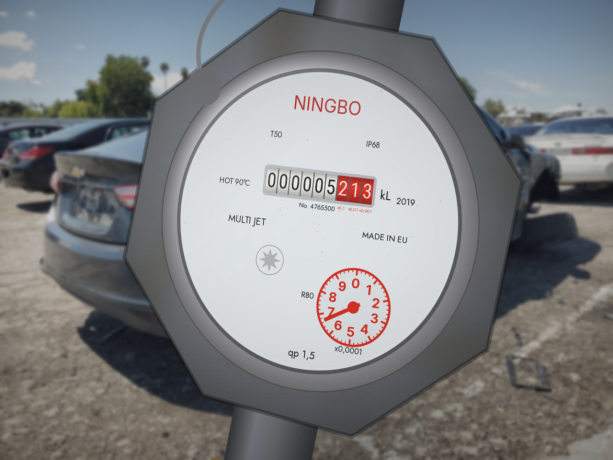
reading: value=5.2136 unit=kL
